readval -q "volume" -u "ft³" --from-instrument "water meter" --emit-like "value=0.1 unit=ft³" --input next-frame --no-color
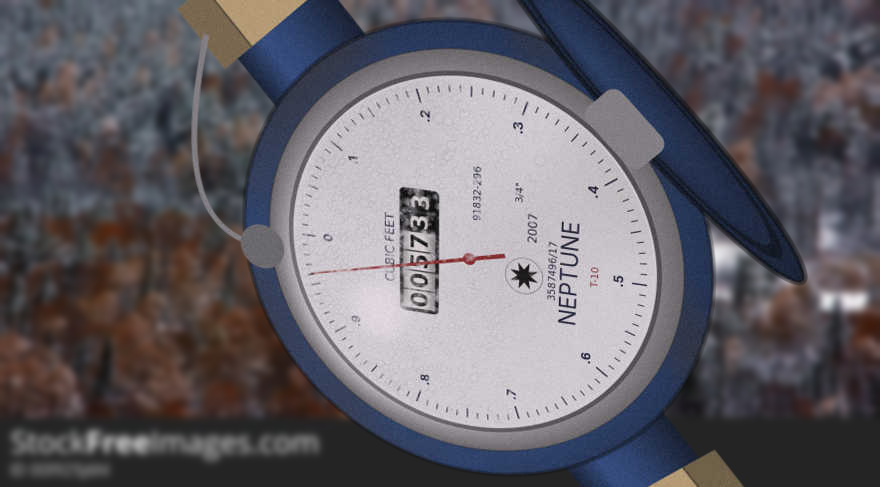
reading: value=5732.96 unit=ft³
